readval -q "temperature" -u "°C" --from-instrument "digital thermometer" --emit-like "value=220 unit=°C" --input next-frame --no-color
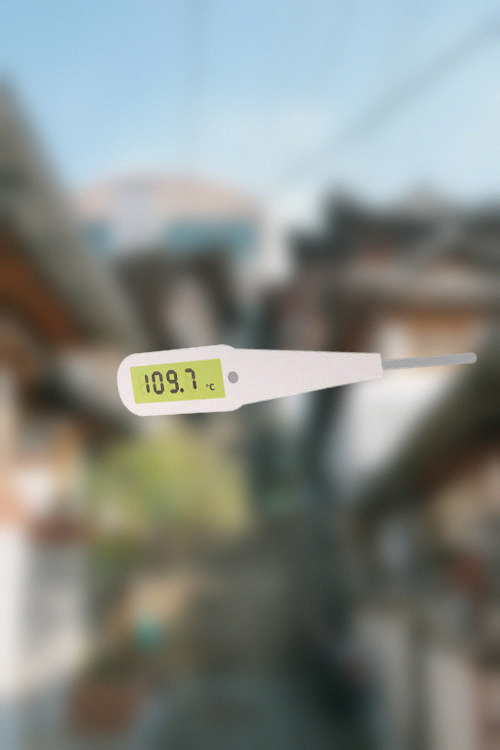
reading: value=109.7 unit=°C
